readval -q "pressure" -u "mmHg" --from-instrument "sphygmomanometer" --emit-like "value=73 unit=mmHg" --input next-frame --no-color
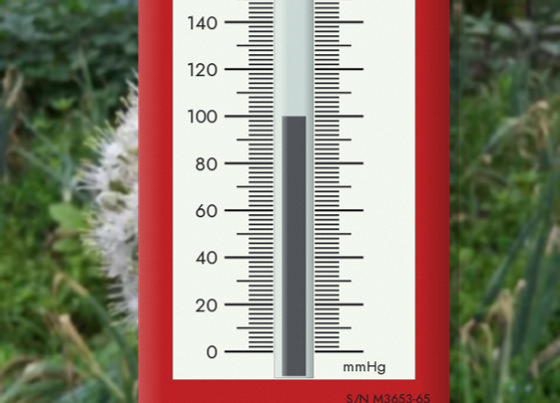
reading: value=100 unit=mmHg
